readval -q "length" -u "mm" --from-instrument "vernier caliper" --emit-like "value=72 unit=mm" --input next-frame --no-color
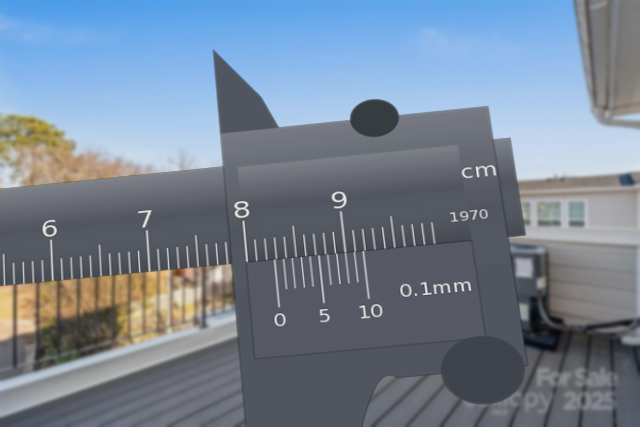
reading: value=82.8 unit=mm
